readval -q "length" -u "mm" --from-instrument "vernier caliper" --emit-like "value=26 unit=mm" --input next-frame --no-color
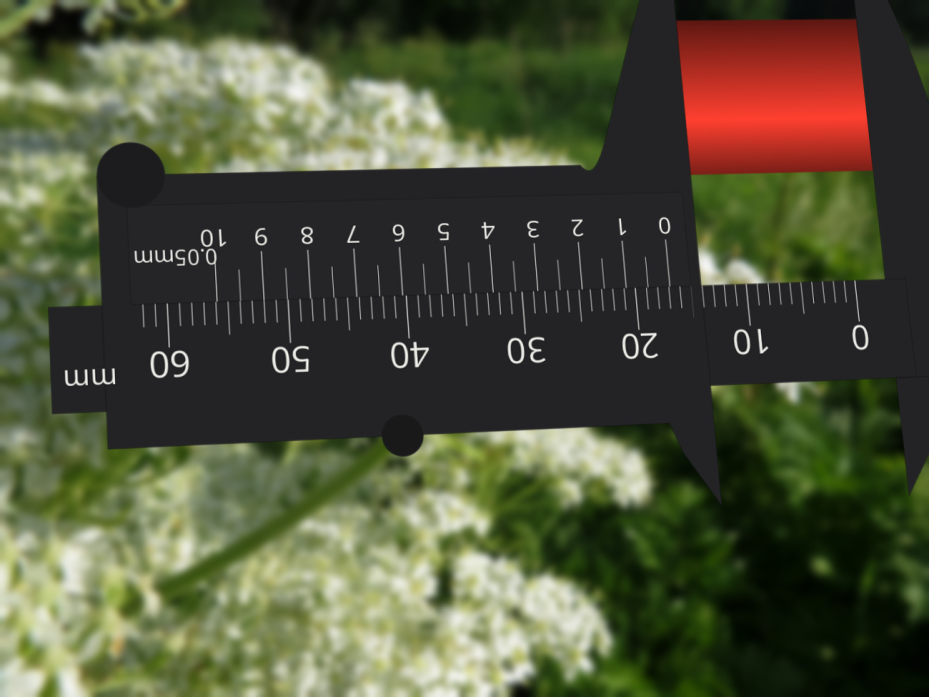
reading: value=16.9 unit=mm
